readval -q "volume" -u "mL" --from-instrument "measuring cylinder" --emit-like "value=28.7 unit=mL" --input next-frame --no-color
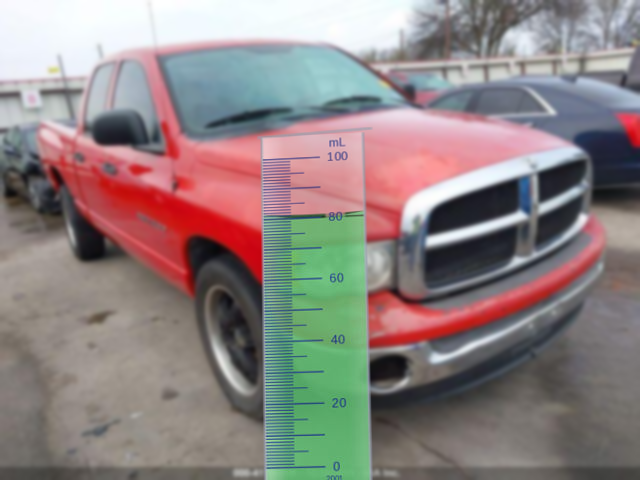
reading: value=80 unit=mL
